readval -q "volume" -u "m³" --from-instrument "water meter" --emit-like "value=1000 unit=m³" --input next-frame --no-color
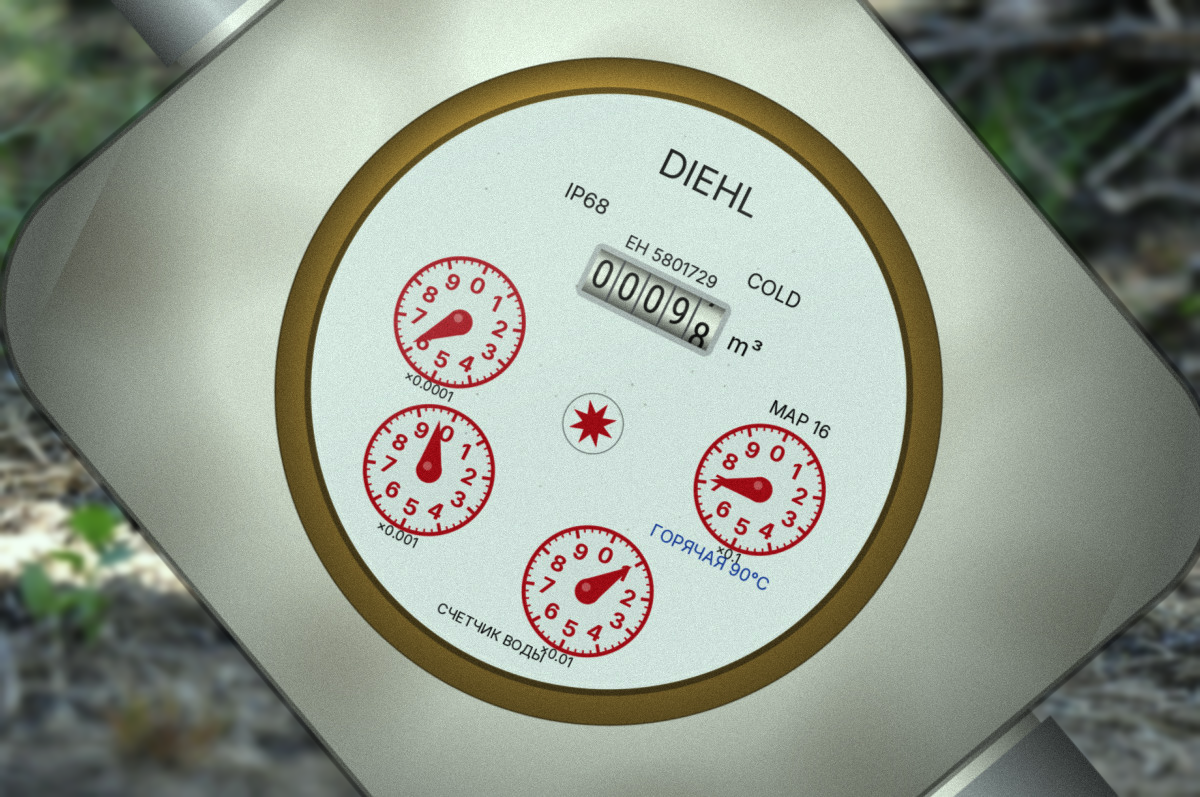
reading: value=97.7096 unit=m³
